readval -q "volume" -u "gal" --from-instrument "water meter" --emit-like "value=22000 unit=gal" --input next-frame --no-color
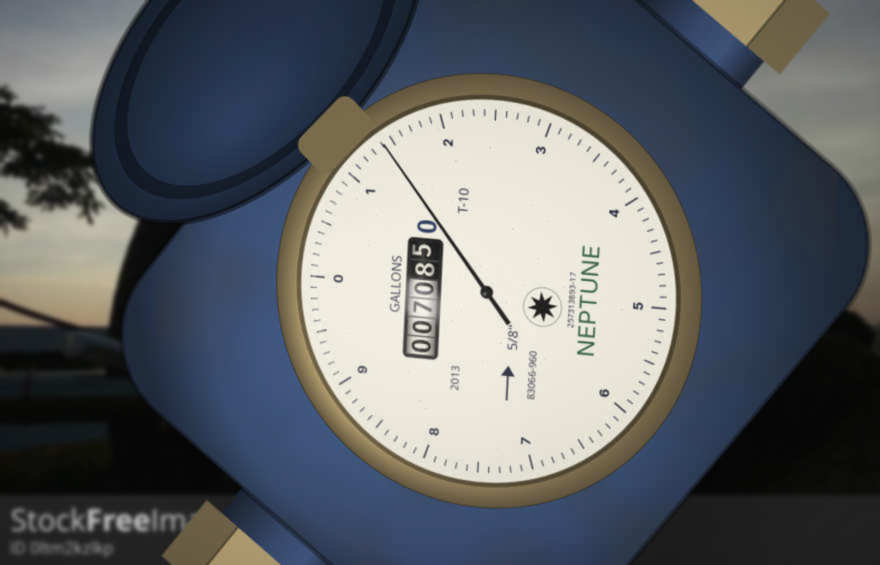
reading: value=70851.4 unit=gal
